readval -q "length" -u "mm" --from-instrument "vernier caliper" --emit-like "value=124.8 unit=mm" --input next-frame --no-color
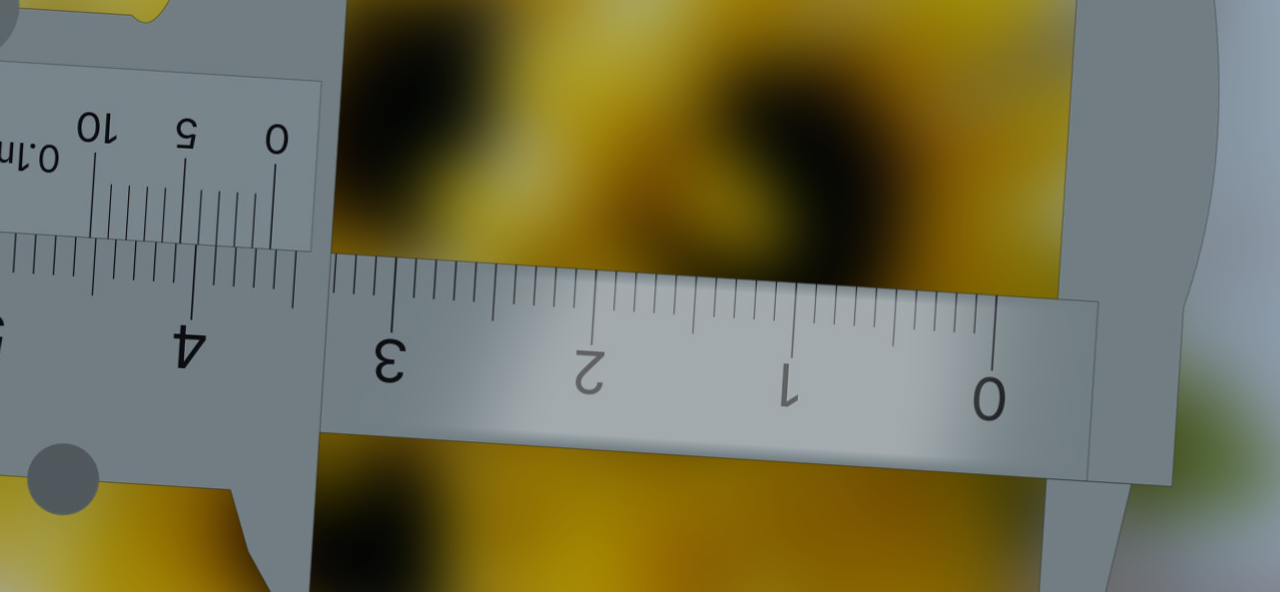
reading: value=36.3 unit=mm
